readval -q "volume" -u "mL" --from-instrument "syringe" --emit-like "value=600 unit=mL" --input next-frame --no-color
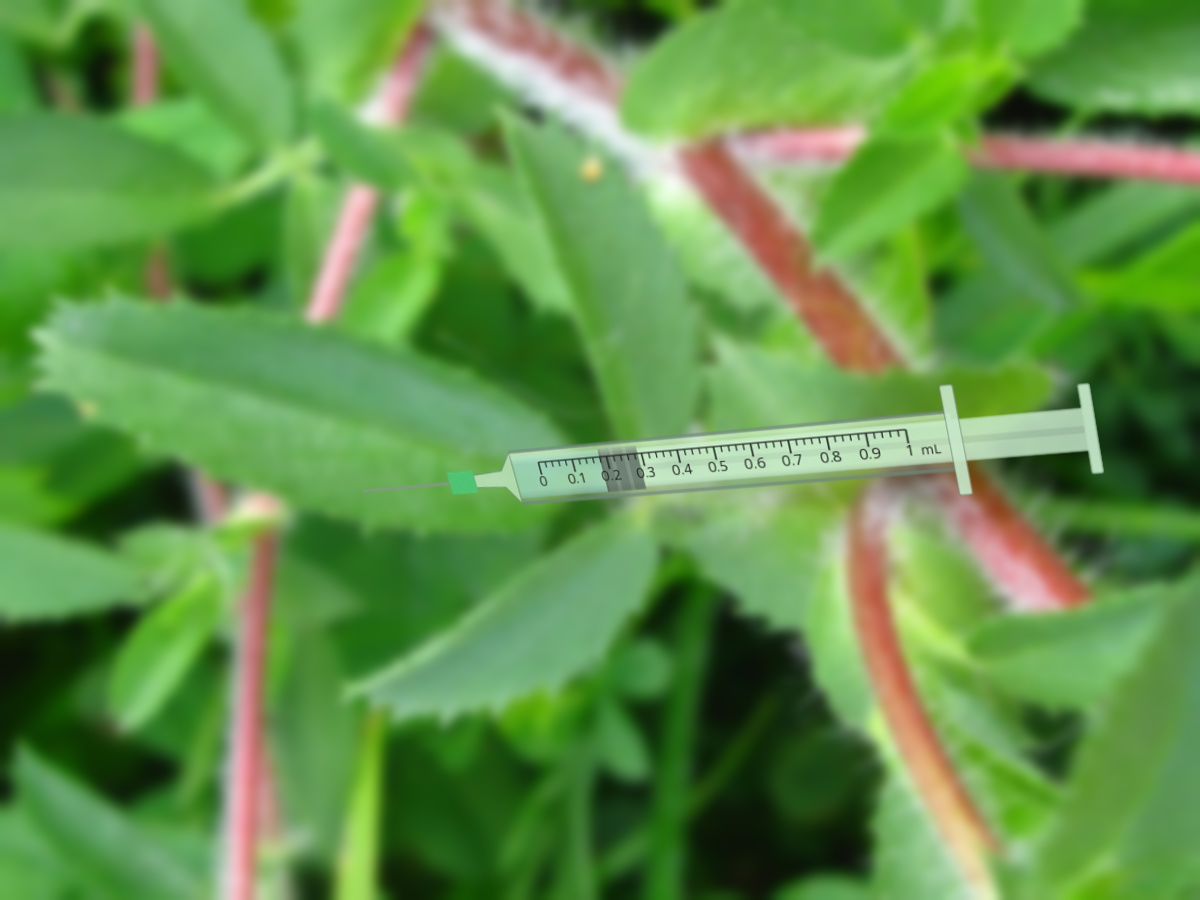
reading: value=0.18 unit=mL
